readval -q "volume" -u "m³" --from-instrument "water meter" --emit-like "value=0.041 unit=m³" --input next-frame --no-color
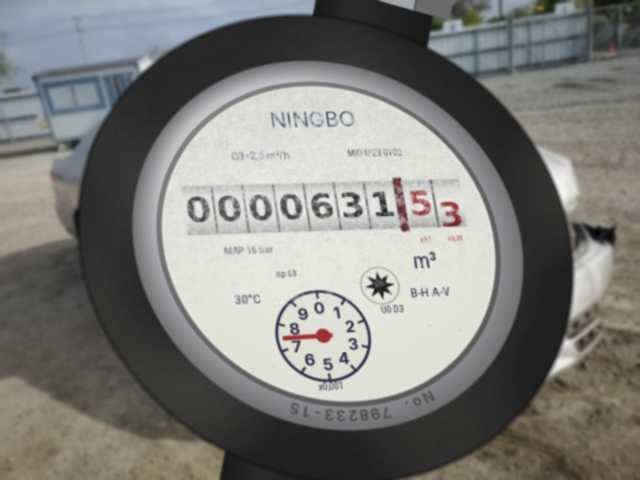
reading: value=631.527 unit=m³
